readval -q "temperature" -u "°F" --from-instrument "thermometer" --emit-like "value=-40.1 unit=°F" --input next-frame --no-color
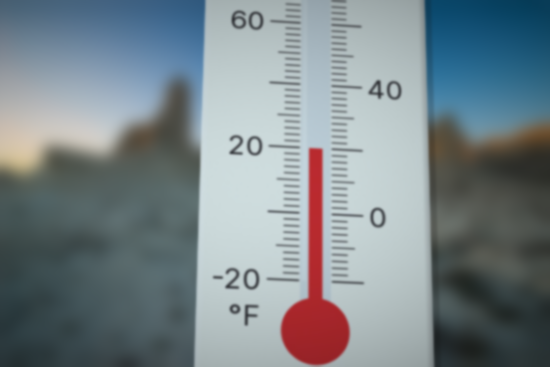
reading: value=20 unit=°F
